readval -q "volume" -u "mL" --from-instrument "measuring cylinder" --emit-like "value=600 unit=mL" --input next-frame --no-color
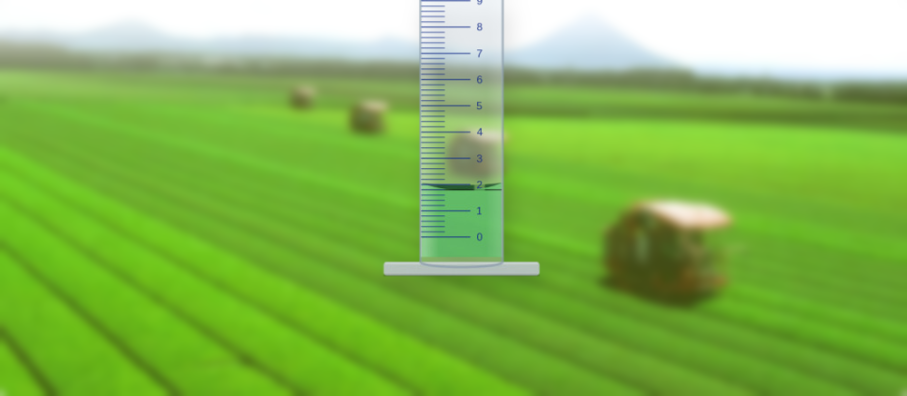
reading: value=1.8 unit=mL
